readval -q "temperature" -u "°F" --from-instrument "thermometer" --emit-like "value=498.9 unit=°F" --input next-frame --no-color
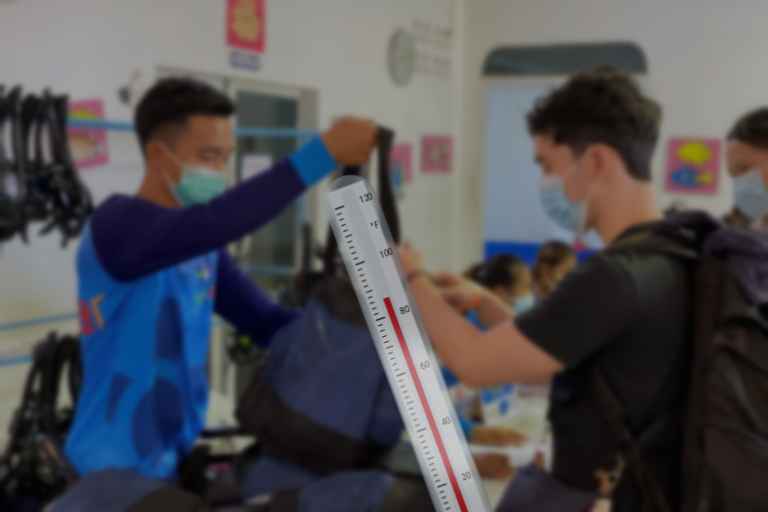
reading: value=86 unit=°F
